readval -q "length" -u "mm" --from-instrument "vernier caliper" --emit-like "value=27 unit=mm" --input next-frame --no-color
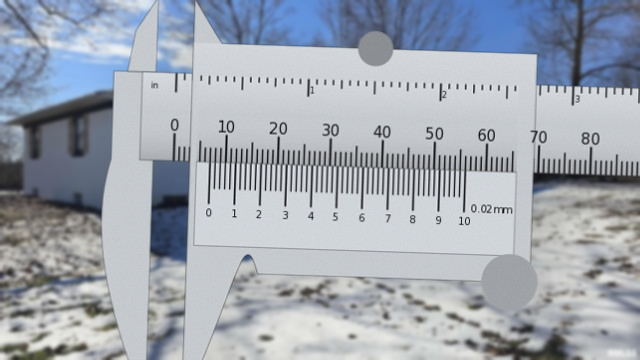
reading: value=7.0 unit=mm
